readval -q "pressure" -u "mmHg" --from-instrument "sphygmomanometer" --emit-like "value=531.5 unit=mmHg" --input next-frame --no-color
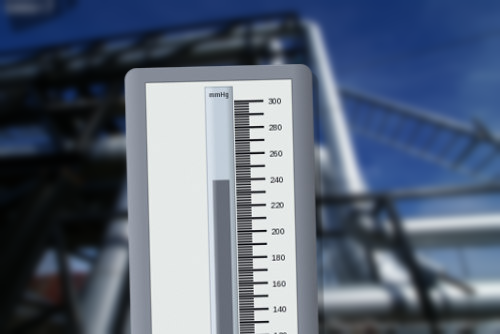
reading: value=240 unit=mmHg
